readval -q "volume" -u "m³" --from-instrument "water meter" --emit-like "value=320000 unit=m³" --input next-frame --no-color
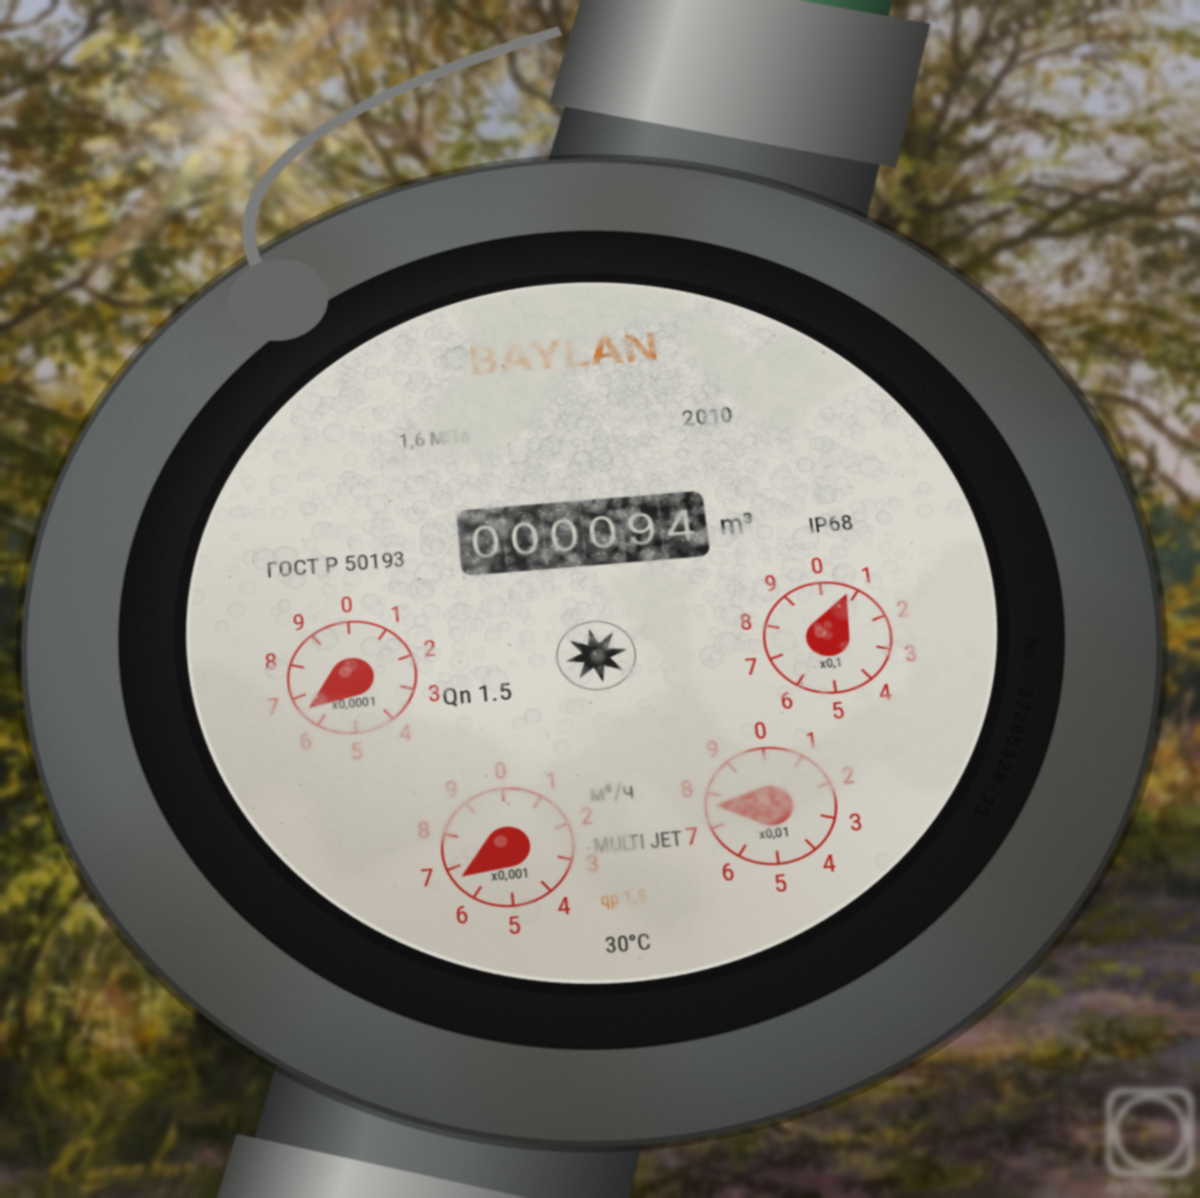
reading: value=94.0766 unit=m³
